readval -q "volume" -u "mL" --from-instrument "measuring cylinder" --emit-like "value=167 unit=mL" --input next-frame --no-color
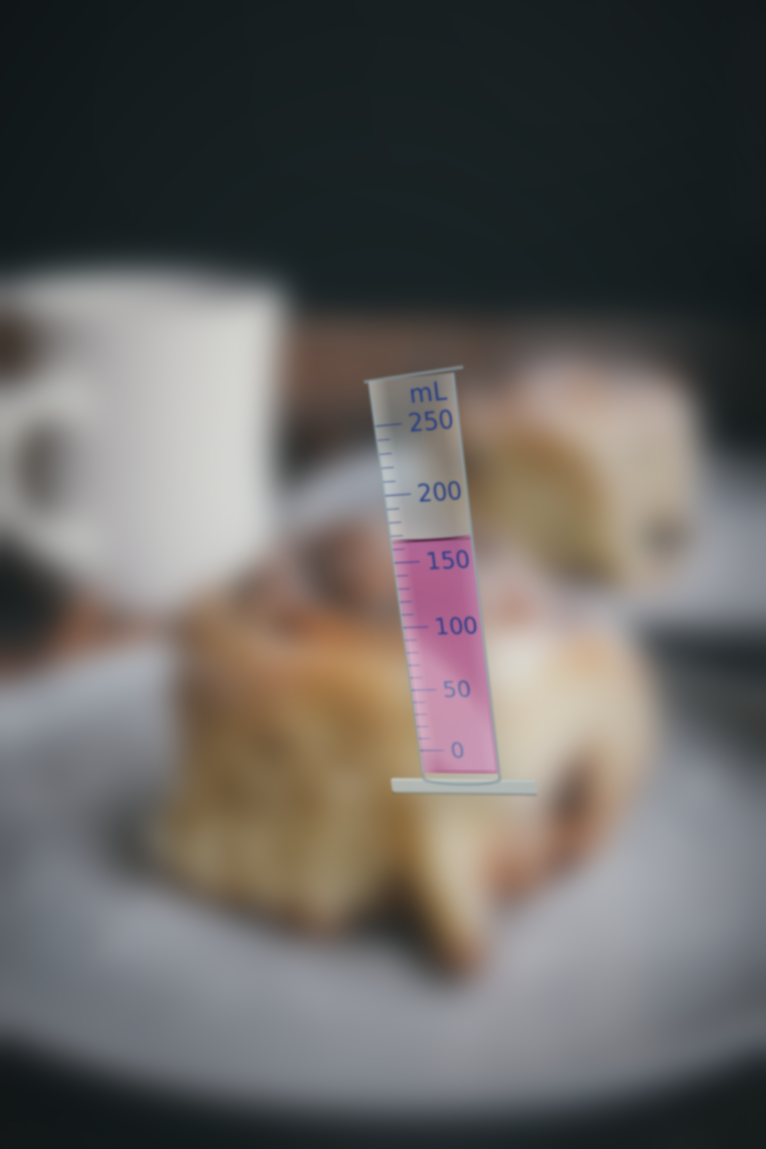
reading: value=165 unit=mL
